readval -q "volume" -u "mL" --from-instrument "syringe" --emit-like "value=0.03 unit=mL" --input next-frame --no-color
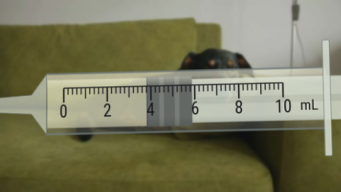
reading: value=3.8 unit=mL
